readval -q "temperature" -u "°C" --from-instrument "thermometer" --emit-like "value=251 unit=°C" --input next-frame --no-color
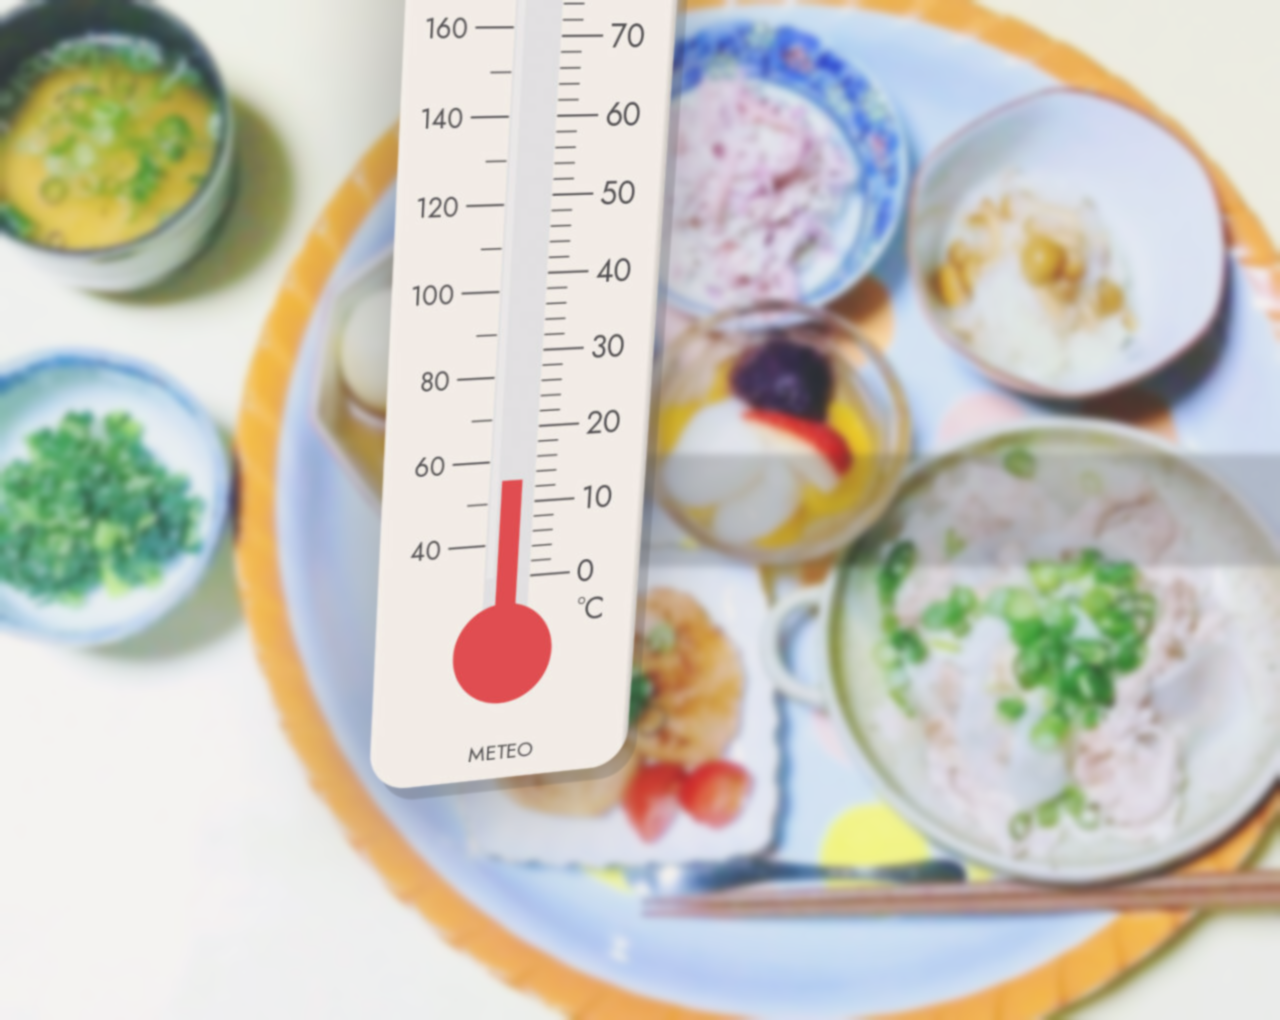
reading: value=13 unit=°C
